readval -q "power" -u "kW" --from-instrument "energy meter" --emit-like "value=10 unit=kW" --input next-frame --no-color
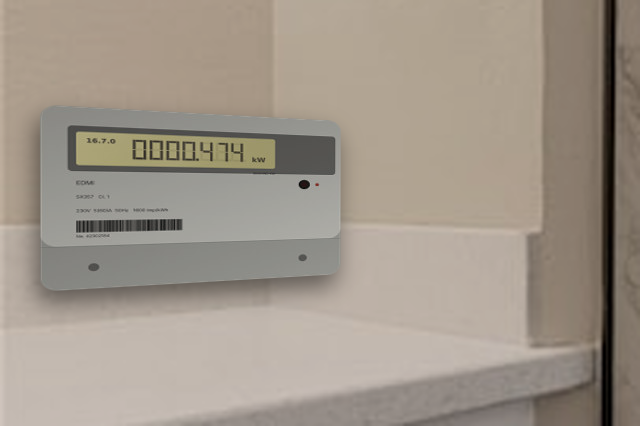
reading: value=0.474 unit=kW
